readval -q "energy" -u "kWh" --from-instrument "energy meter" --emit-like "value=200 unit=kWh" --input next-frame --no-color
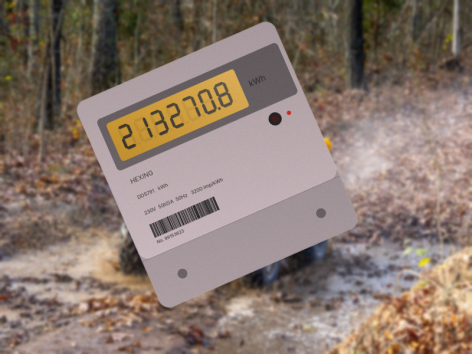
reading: value=213270.8 unit=kWh
